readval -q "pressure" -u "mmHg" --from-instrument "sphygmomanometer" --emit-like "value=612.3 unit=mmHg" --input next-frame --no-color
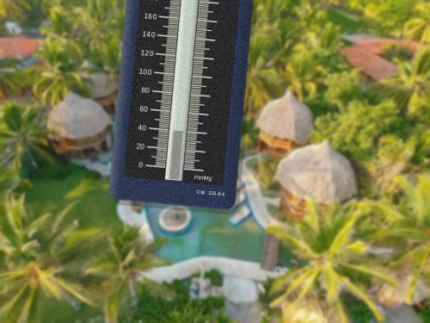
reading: value=40 unit=mmHg
